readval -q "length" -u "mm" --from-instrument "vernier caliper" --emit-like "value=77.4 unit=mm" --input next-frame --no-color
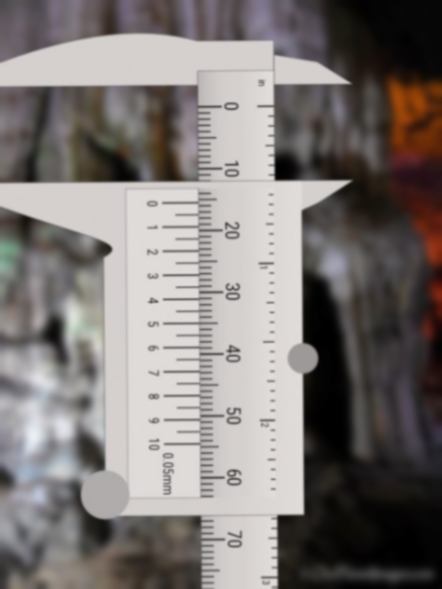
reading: value=15.5 unit=mm
